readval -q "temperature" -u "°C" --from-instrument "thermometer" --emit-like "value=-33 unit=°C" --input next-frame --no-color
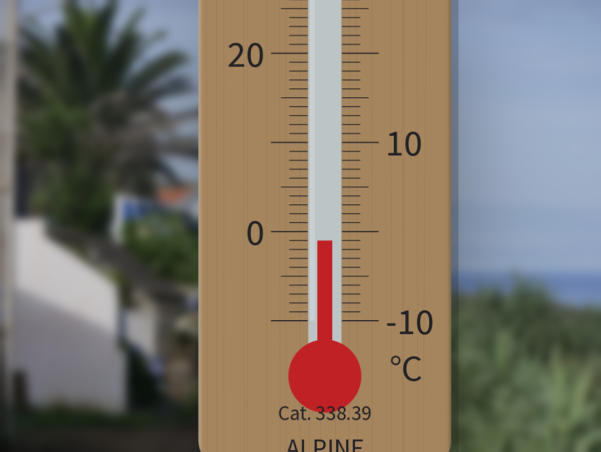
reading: value=-1 unit=°C
